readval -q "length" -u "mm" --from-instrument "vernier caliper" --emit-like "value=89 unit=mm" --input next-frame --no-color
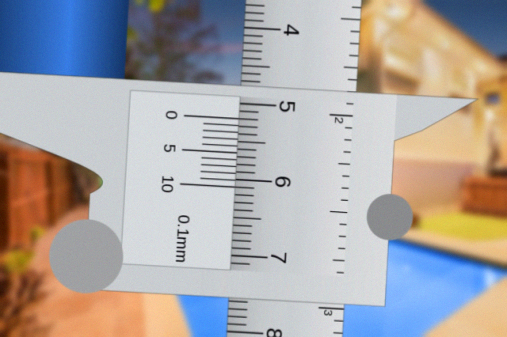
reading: value=52.0 unit=mm
